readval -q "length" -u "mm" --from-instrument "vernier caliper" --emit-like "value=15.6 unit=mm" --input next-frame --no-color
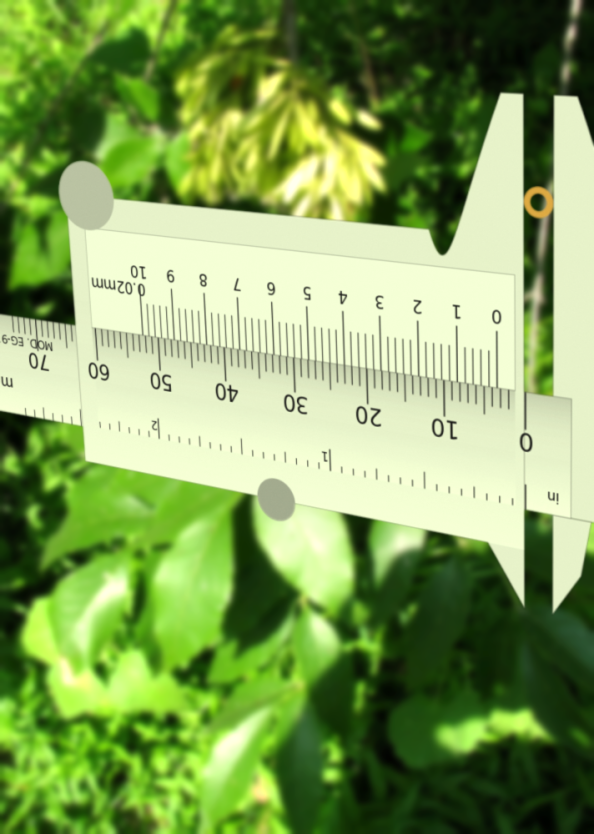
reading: value=3.4 unit=mm
